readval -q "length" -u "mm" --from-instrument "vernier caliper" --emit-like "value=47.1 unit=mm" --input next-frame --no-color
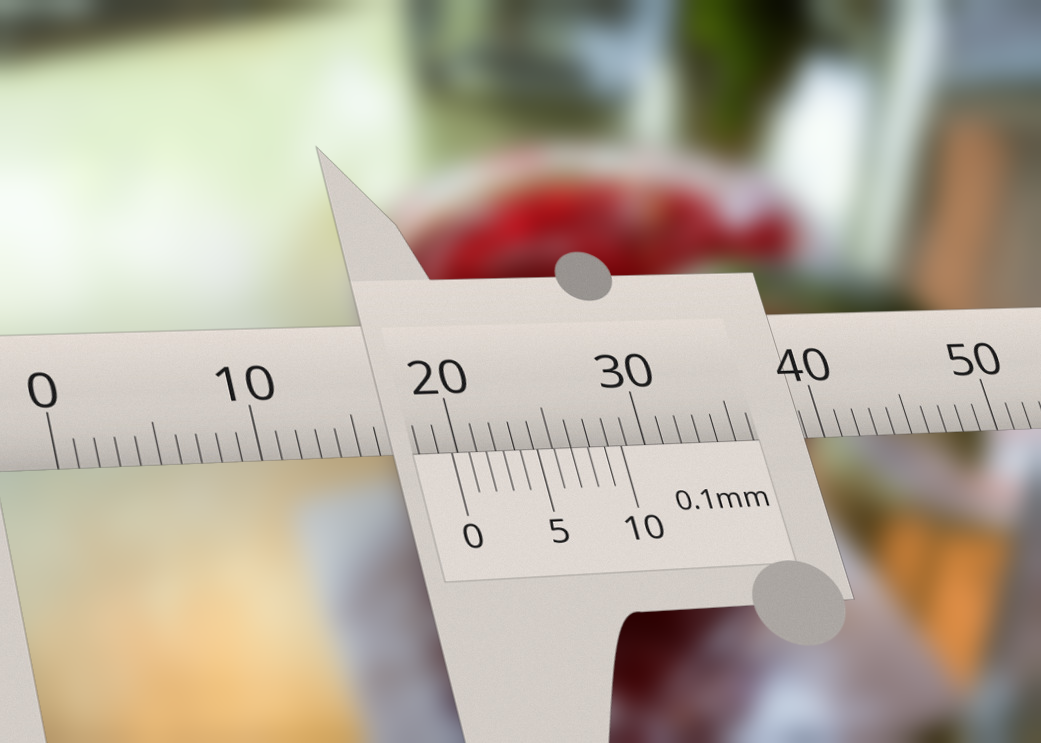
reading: value=19.7 unit=mm
